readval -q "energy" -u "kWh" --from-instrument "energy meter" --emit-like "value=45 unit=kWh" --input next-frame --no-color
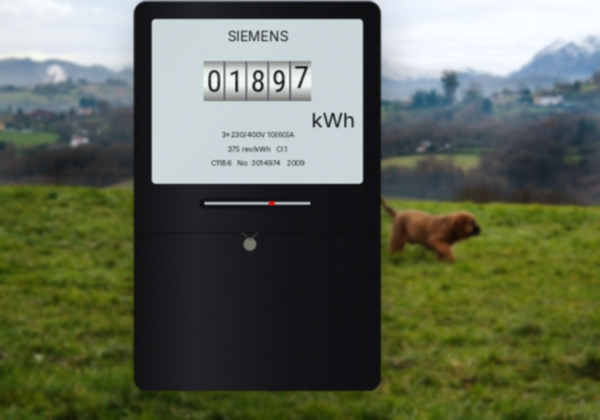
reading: value=1897 unit=kWh
